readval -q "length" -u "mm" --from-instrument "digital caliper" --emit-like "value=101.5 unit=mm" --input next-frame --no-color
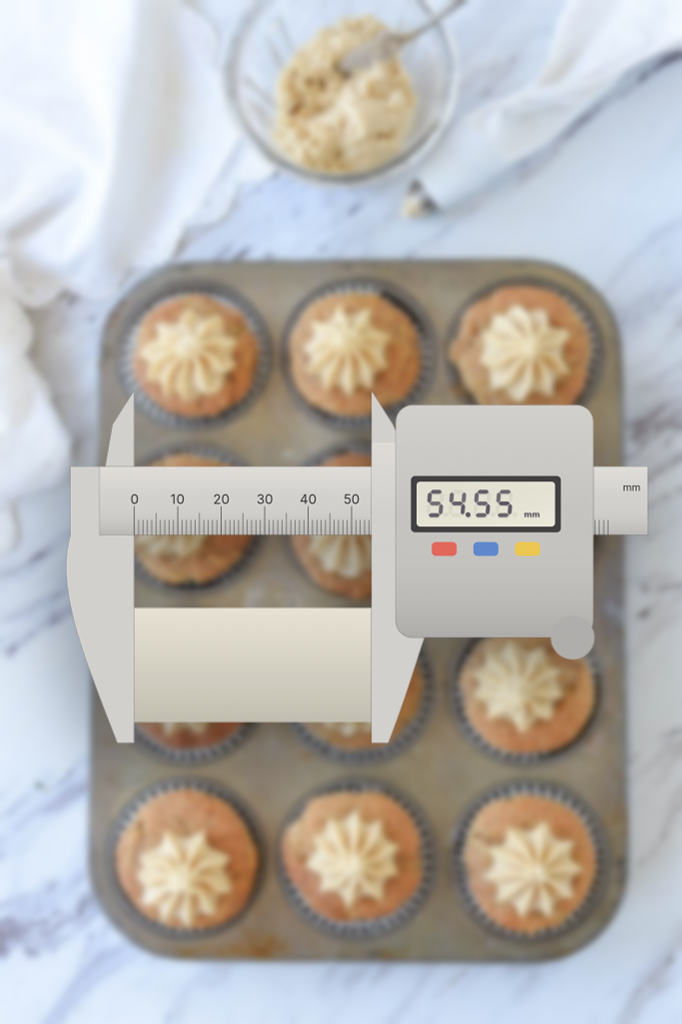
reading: value=54.55 unit=mm
